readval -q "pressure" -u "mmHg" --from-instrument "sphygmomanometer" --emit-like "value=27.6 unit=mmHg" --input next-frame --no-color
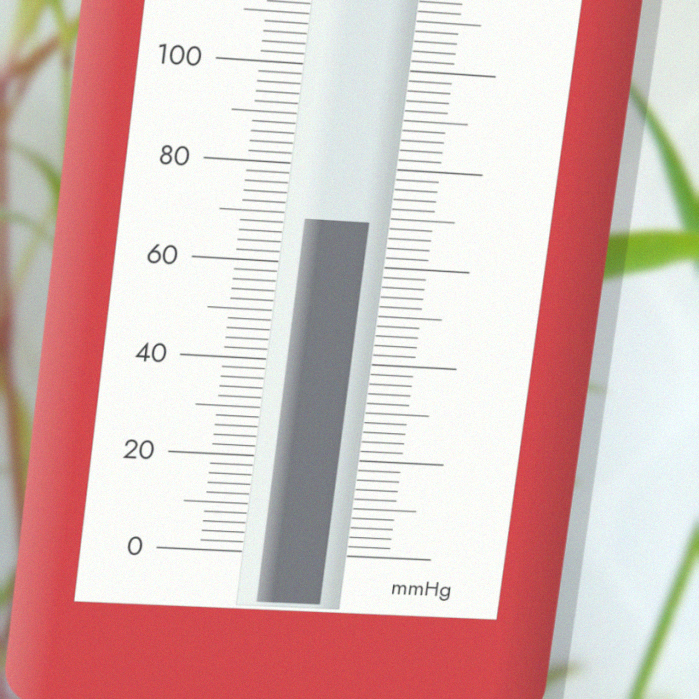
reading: value=69 unit=mmHg
